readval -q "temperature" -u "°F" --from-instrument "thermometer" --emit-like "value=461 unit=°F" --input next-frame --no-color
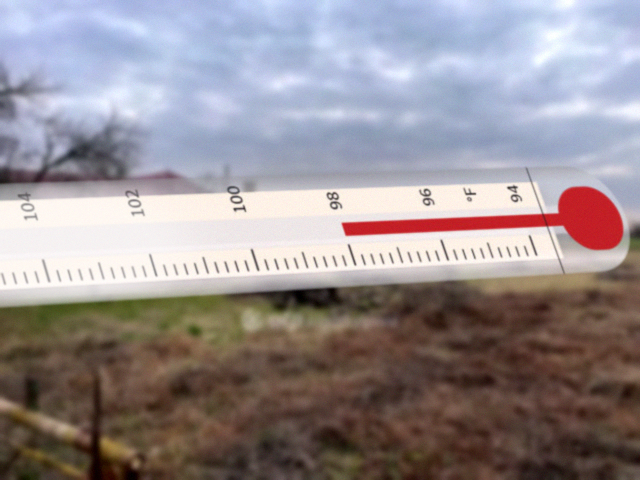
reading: value=98 unit=°F
